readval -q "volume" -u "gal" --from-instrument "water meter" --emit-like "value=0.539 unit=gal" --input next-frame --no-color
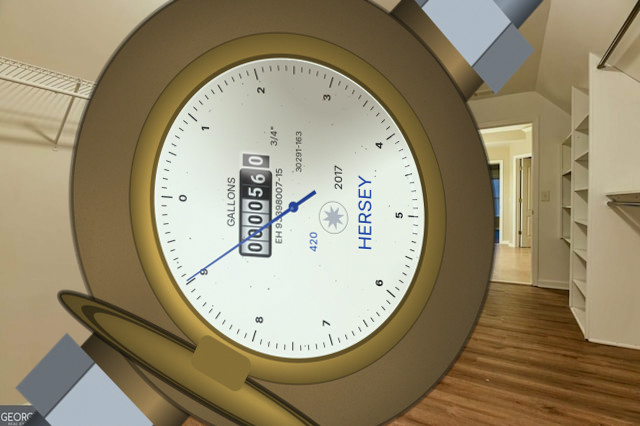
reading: value=559.0 unit=gal
